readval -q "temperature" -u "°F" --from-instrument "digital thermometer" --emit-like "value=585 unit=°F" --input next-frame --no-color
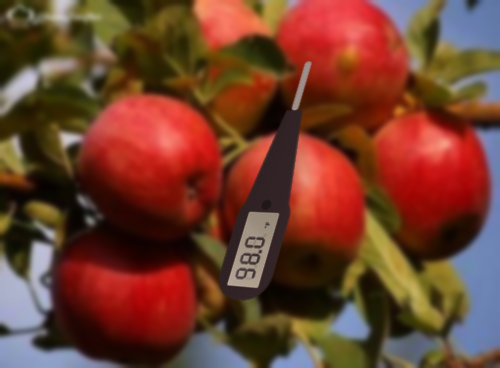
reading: value=98.0 unit=°F
